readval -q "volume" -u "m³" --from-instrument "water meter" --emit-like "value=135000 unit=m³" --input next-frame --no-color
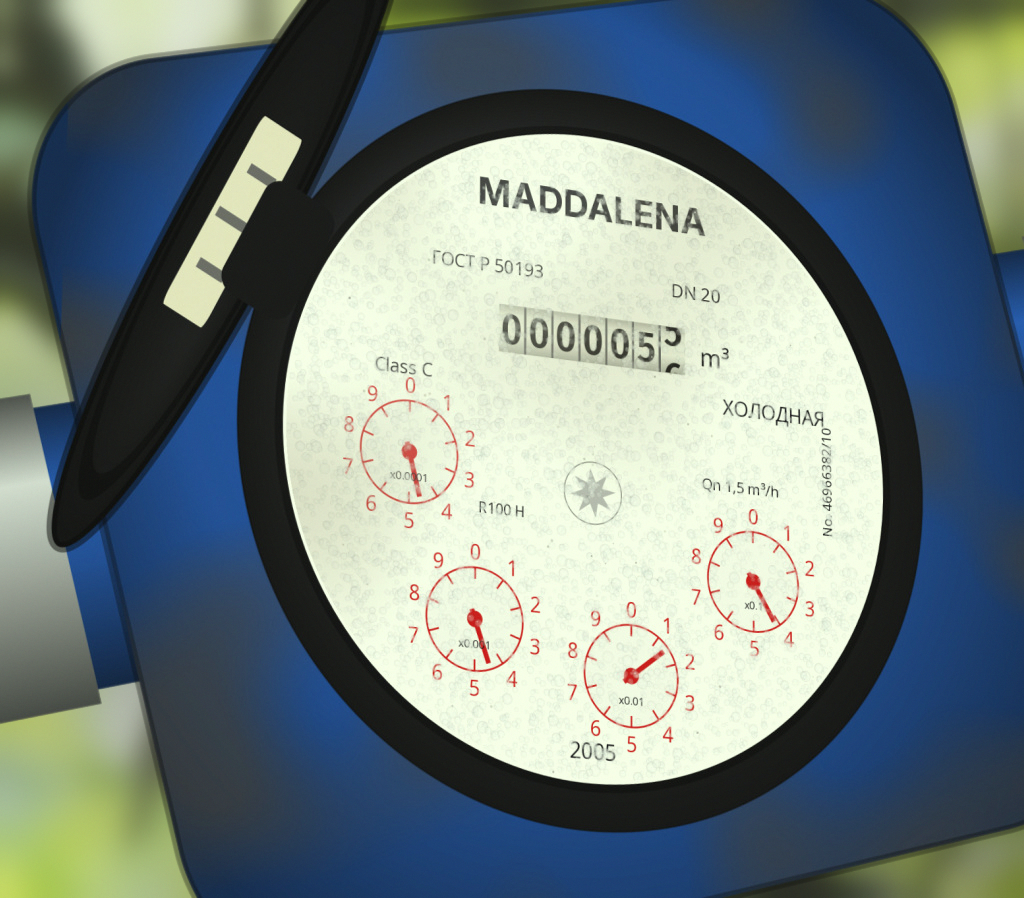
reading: value=55.4144 unit=m³
